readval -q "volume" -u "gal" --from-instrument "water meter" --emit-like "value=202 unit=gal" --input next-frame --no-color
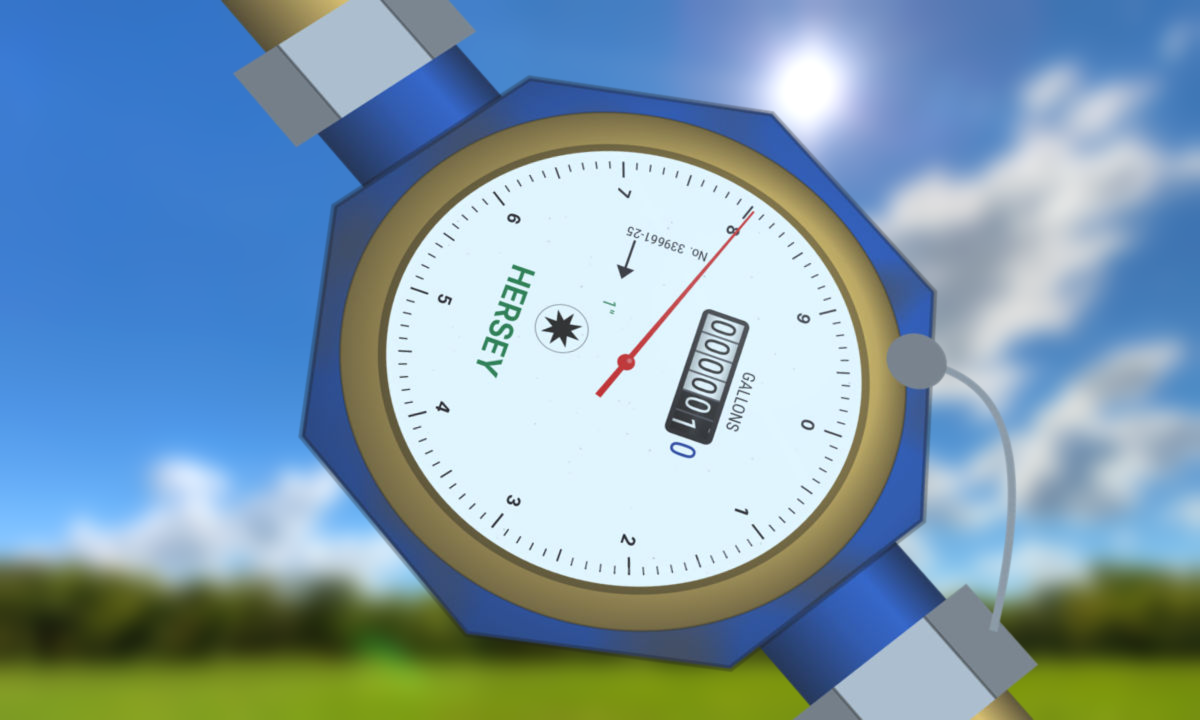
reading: value=8.0 unit=gal
